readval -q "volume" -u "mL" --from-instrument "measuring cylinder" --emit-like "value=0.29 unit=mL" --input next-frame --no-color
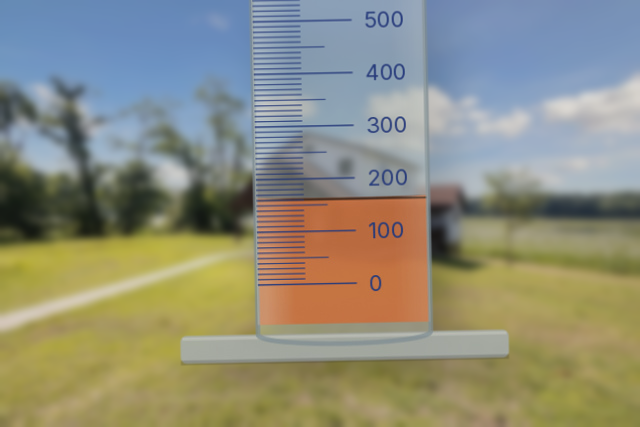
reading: value=160 unit=mL
